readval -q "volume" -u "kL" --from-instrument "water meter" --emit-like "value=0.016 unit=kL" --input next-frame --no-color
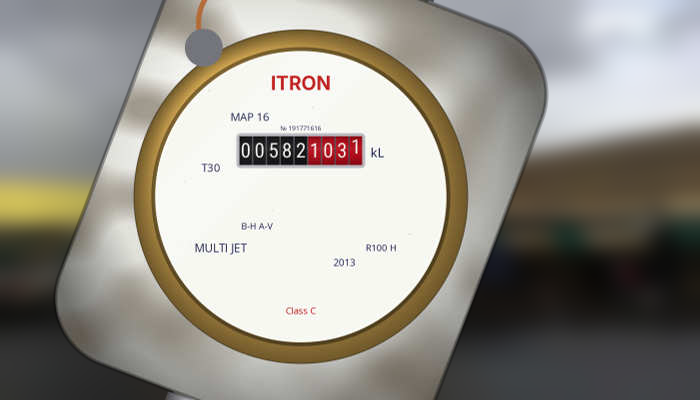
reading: value=582.1031 unit=kL
